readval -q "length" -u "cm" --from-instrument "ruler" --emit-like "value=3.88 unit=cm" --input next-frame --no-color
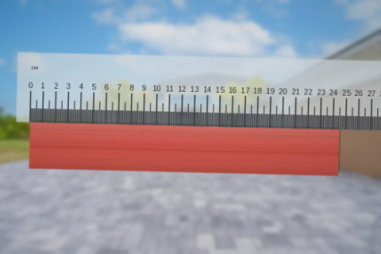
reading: value=24.5 unit=cm
